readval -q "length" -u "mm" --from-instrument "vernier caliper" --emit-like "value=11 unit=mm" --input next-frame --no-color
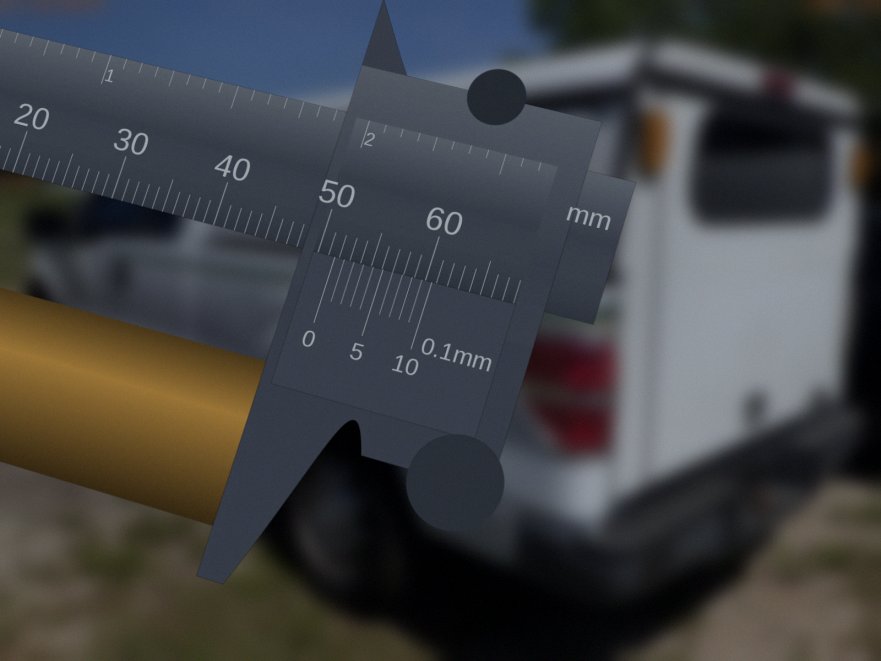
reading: value=51.6 unit=mm
